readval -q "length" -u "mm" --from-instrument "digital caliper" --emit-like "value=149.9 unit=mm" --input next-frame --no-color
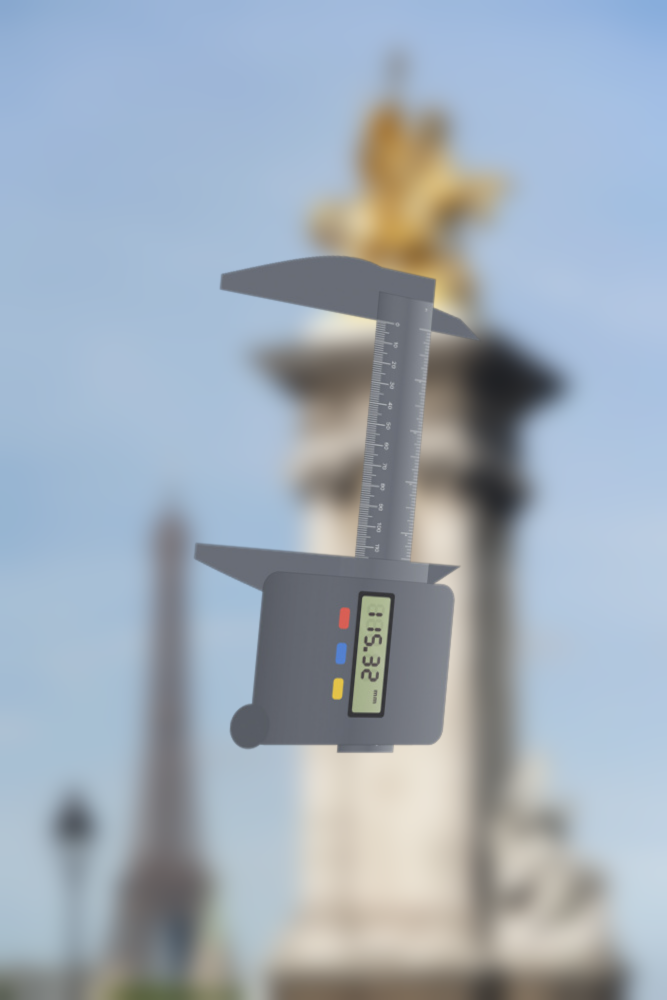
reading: value=115.32 unit=mm
